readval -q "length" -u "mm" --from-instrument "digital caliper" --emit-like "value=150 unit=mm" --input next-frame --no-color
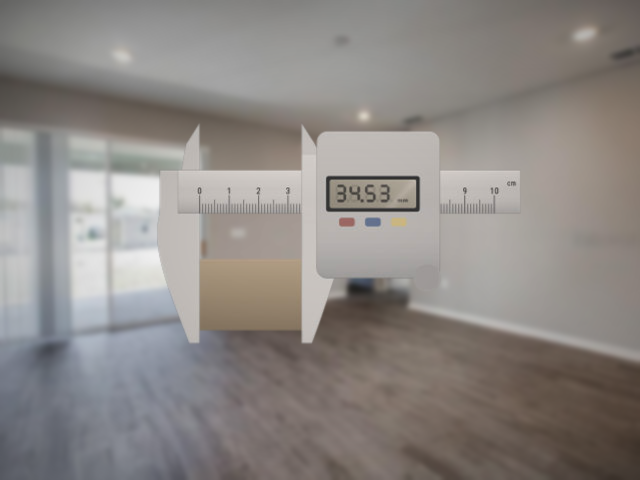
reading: value=34.53 unit=mm
